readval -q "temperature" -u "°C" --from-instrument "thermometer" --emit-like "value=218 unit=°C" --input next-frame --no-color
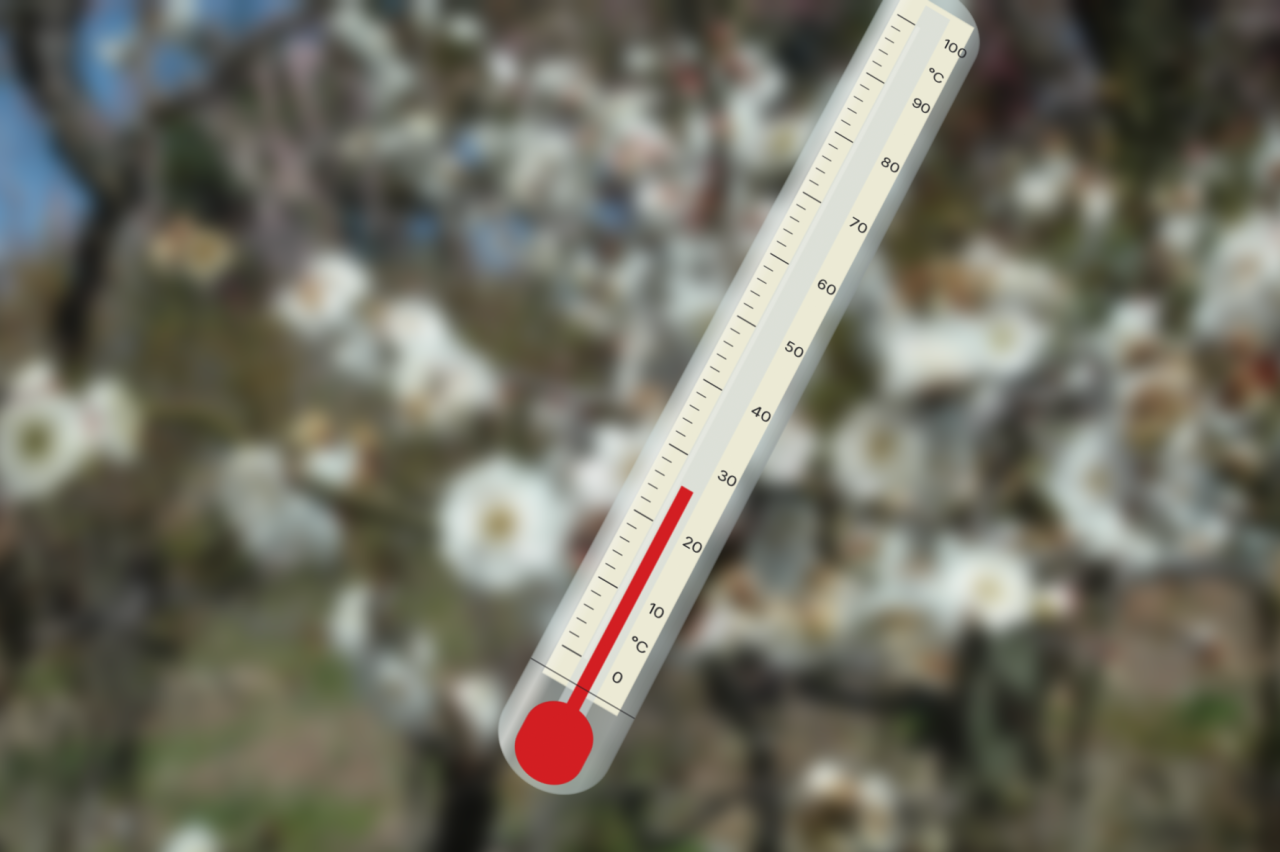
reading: value=26 unit=°C
